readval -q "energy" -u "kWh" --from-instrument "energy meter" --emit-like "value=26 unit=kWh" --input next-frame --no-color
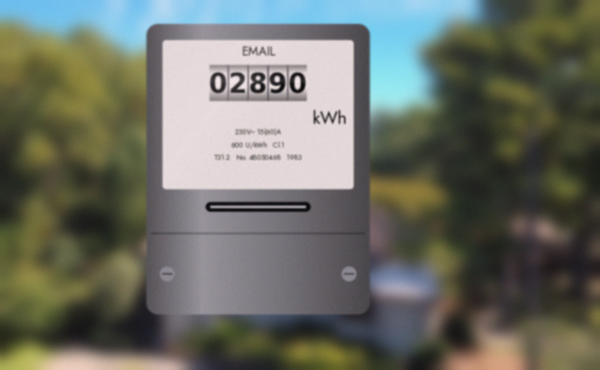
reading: value=2890 unit=kWh
